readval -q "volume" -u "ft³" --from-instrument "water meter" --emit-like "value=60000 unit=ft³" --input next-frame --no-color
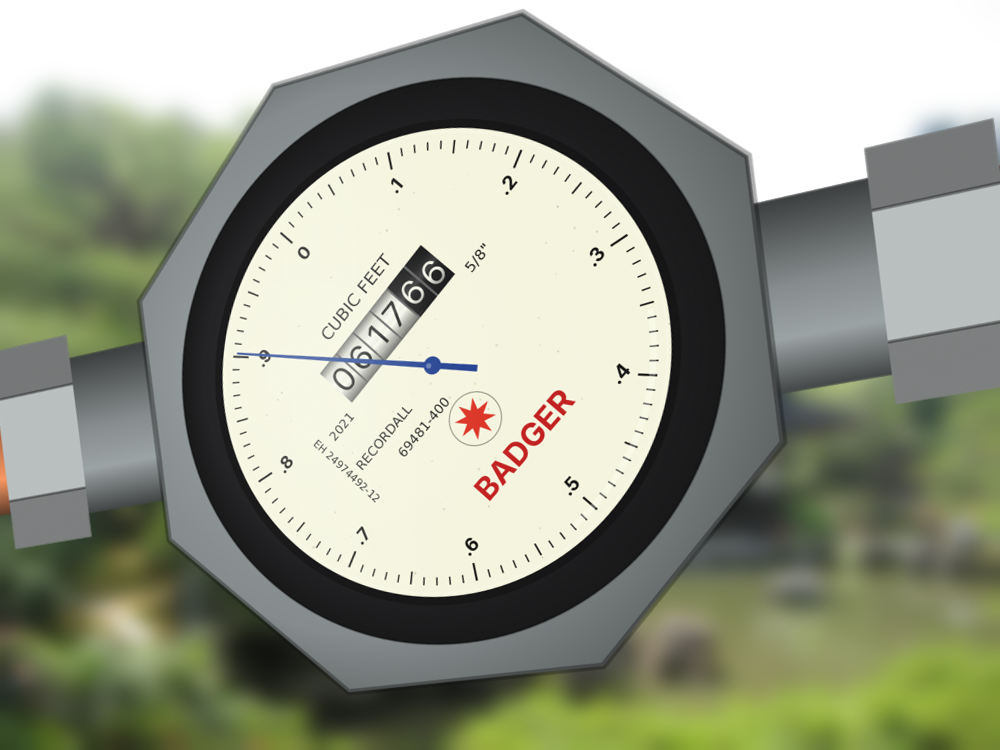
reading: value=61765.90 unit=ft³
